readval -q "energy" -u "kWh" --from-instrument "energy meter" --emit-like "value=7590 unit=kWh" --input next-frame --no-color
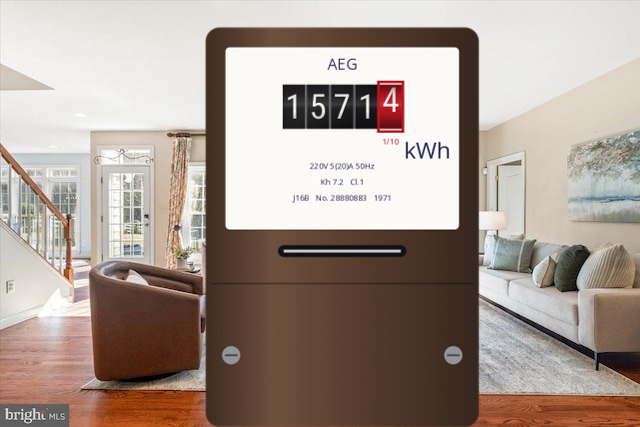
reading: value=1571.4 unit=kWh
